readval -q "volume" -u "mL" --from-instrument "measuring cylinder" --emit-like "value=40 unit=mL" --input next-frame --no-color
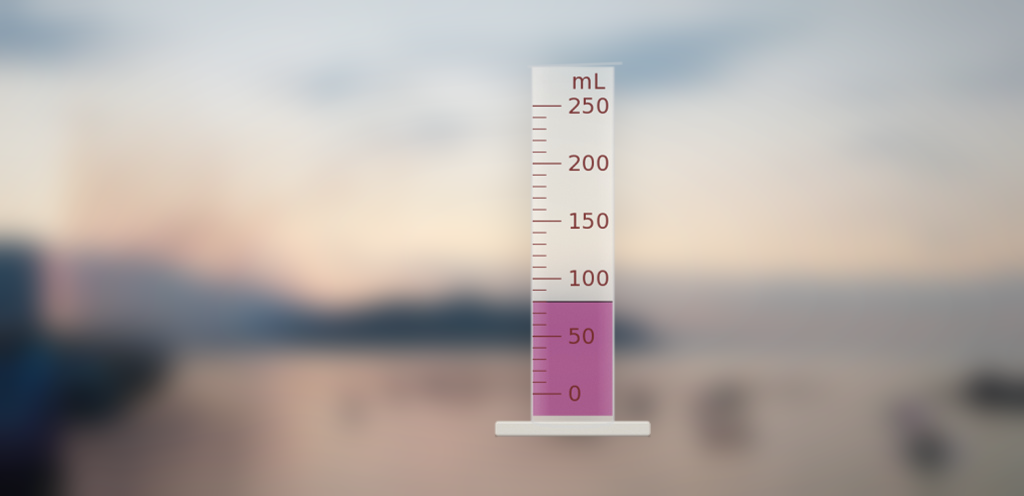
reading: value=80 unit=mL
